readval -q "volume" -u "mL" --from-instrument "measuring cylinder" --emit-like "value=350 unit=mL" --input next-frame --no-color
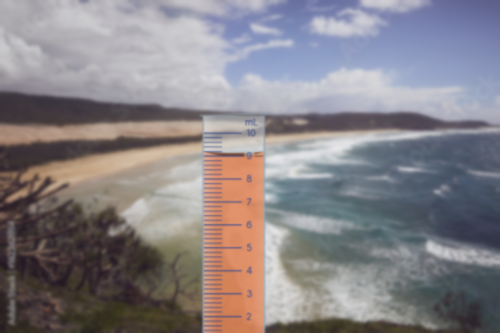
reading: value=9 unit=mL
